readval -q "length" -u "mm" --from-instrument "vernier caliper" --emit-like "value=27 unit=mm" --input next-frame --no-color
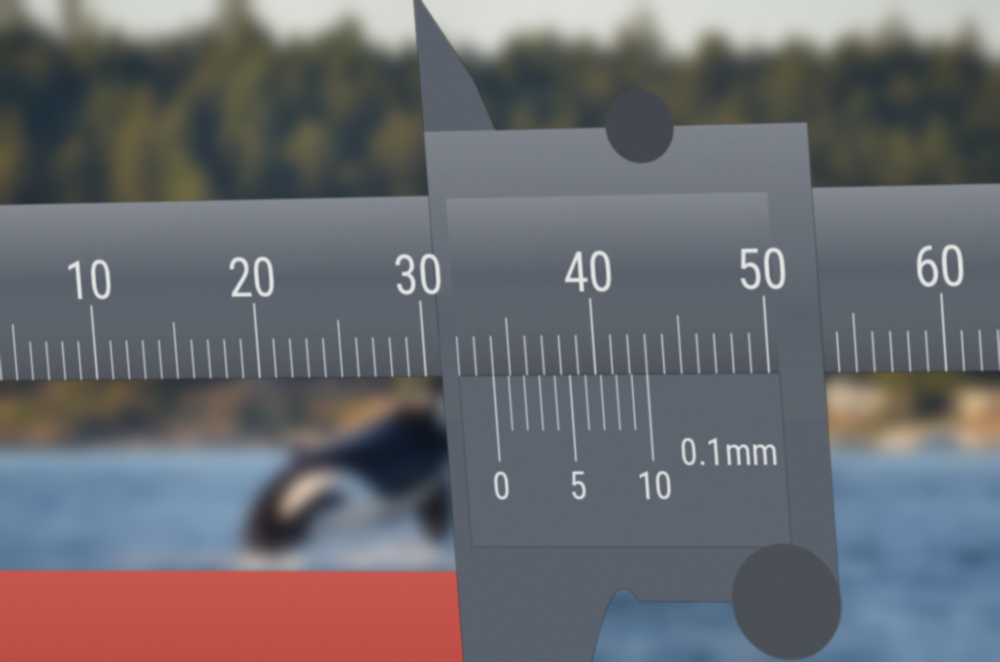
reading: value=34.0 unit=mm
